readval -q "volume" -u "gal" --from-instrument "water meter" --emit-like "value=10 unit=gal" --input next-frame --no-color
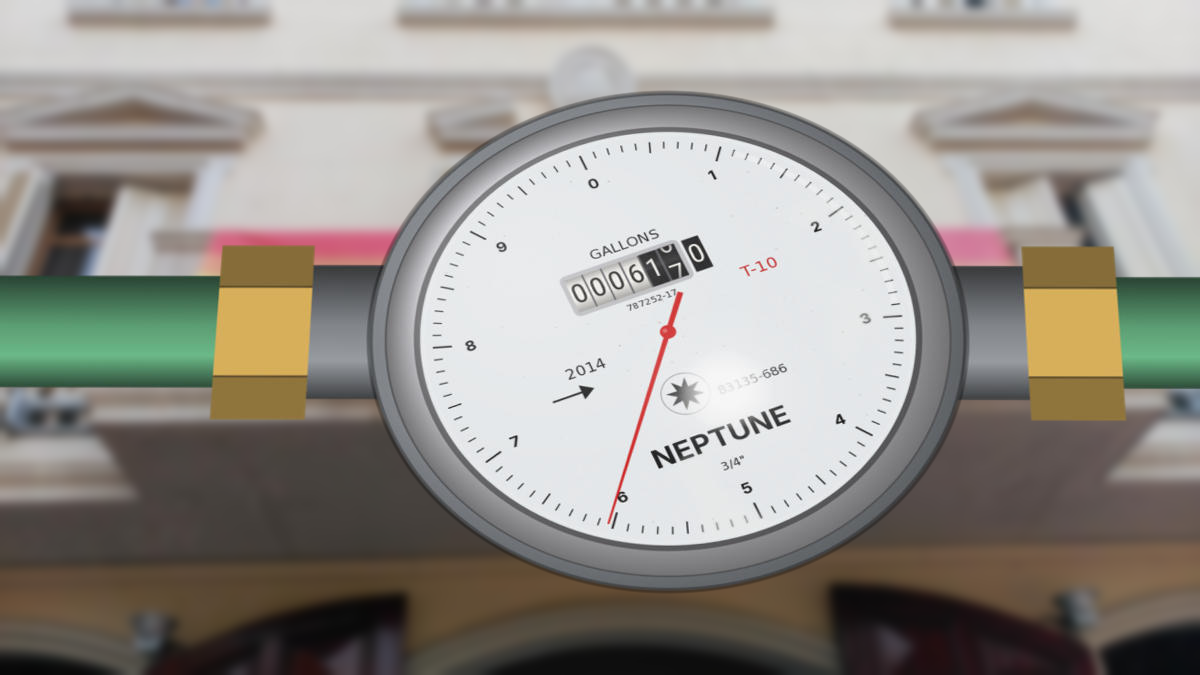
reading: value=6166.0 unit=gal
